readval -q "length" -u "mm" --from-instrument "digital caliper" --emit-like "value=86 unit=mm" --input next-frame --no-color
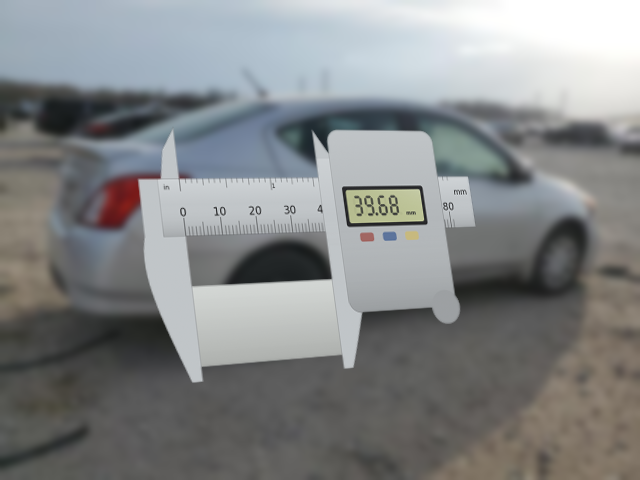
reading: value=39.68 unit=mm
